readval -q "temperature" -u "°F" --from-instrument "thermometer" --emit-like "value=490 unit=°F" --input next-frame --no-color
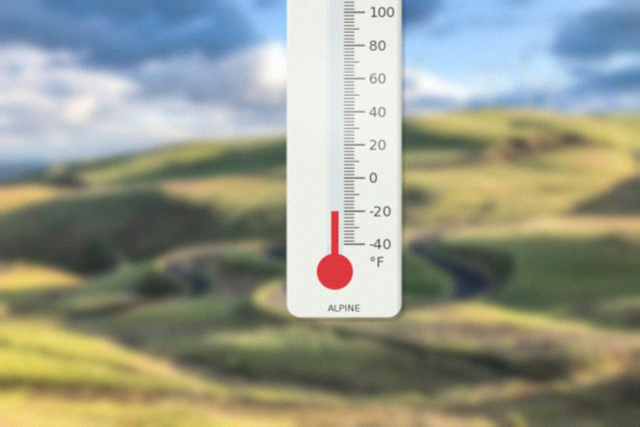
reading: value=-20 unit=°F
